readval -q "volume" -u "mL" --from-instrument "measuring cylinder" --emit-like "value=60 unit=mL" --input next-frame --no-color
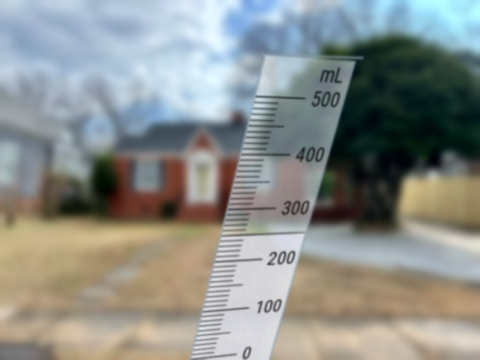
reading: value=250 unit=mL
